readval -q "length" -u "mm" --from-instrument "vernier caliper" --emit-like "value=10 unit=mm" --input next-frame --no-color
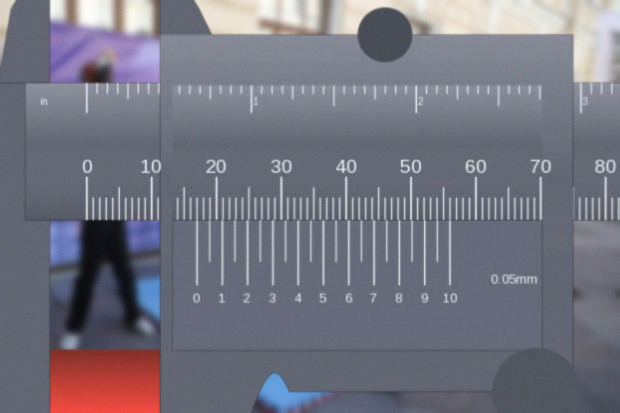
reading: value=17.0 unit=mm
